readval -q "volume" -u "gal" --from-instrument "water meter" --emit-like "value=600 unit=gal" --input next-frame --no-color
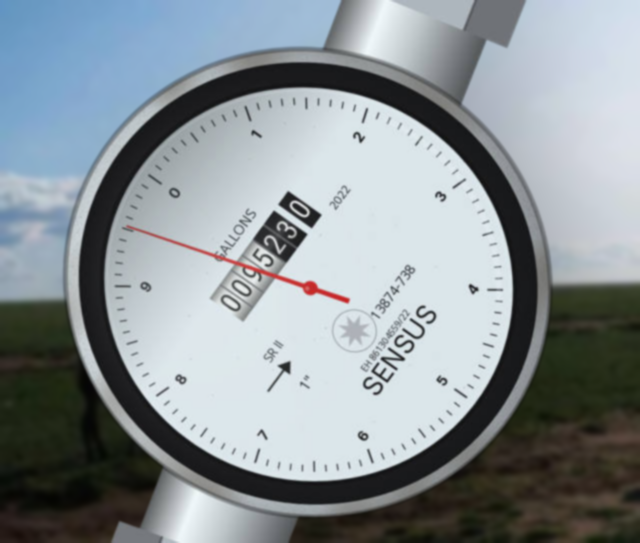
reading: value=95229.5 unit=gal
